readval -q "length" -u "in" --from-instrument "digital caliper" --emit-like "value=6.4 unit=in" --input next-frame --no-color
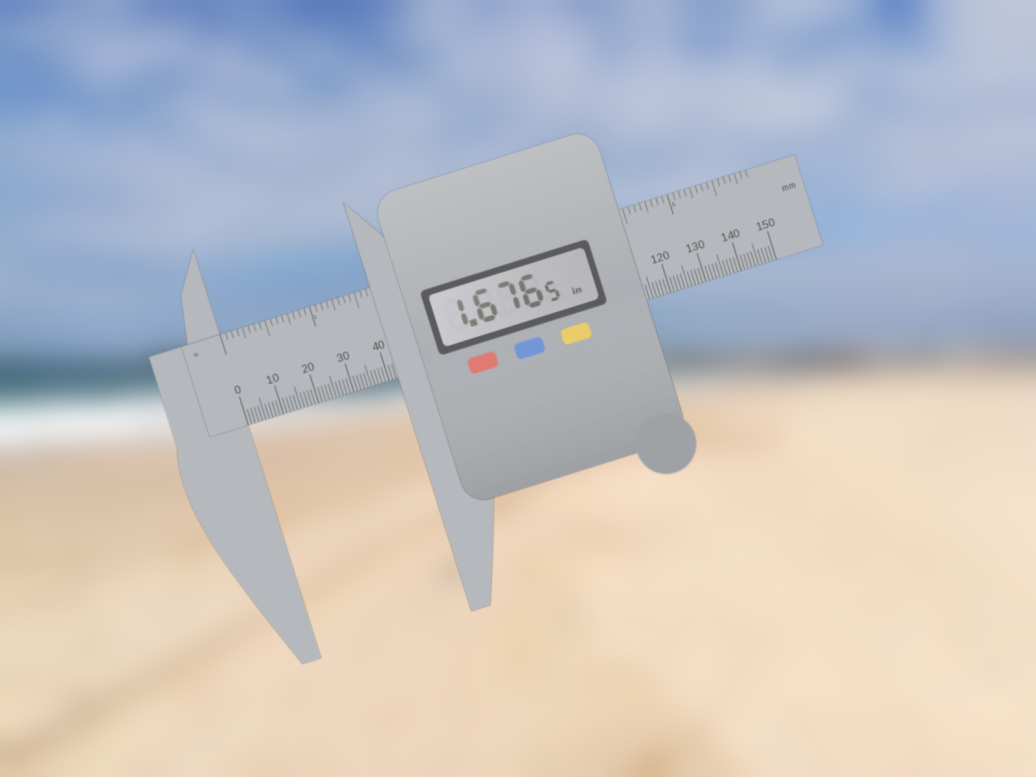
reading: value=1.6765 unit=in
